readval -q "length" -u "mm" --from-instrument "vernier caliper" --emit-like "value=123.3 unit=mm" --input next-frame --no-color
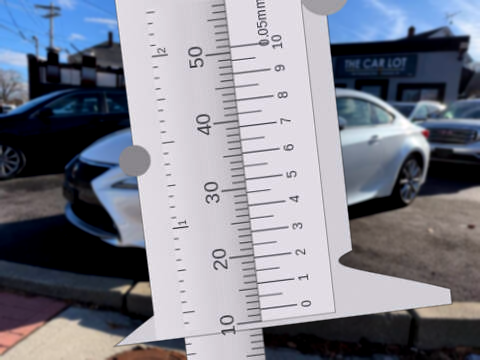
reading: value=11.8 unit=mm
